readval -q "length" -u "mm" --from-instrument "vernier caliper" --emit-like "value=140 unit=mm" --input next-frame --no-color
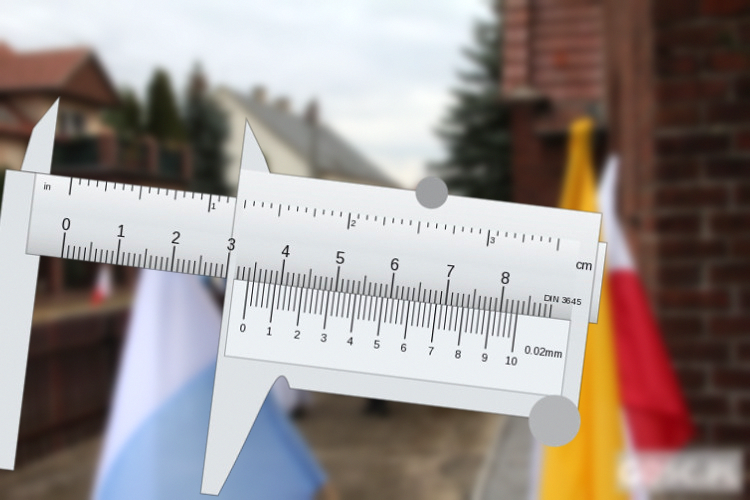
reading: value=34.0 unit=mm
